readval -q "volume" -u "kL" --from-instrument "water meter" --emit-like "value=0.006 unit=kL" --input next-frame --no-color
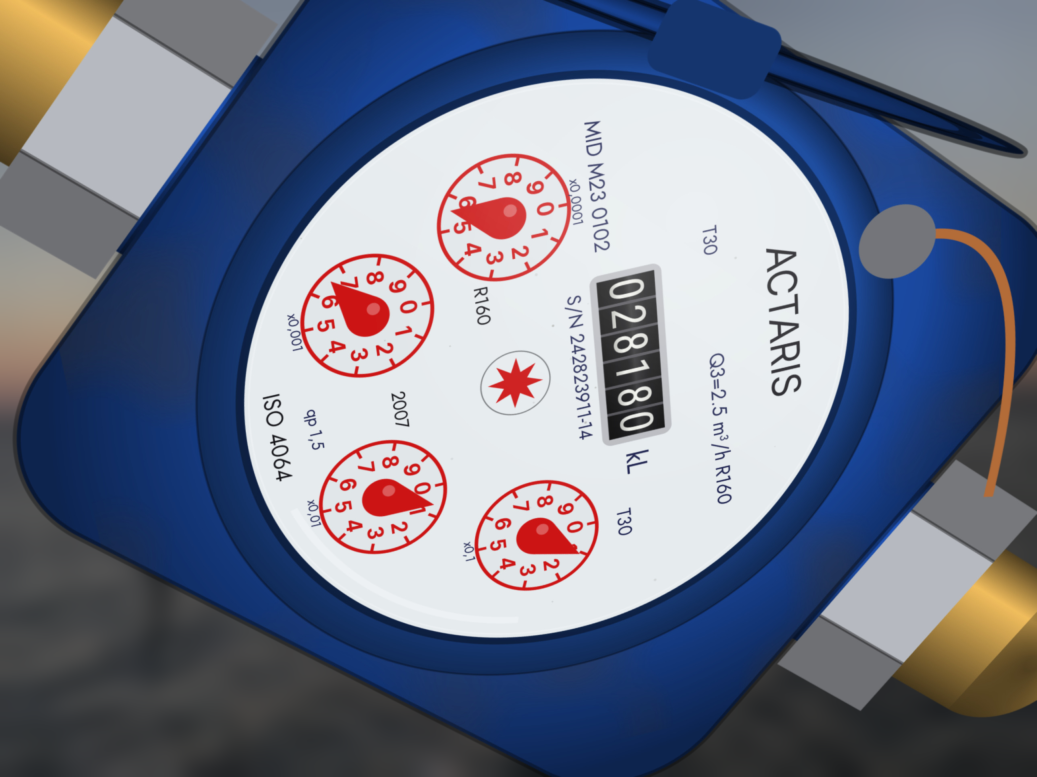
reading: value=28180.1065 unit=kL
